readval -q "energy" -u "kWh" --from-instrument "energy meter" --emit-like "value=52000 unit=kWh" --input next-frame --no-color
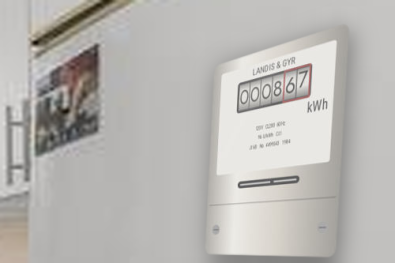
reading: value=8.67 unit=kWh
